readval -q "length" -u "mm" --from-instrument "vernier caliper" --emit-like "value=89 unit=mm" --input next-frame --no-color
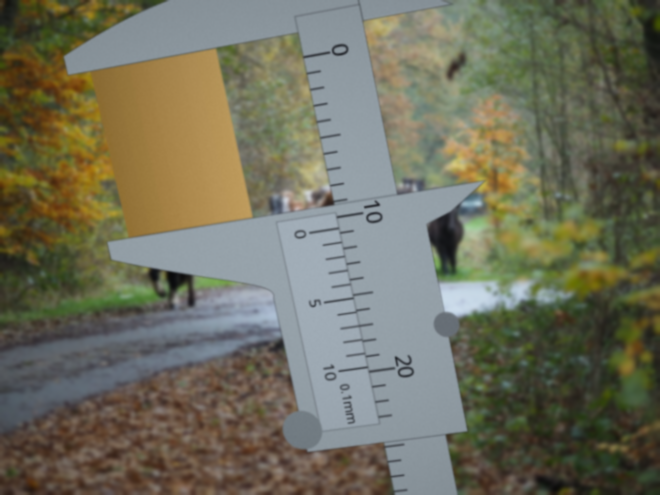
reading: value=10.7 unit=mm
